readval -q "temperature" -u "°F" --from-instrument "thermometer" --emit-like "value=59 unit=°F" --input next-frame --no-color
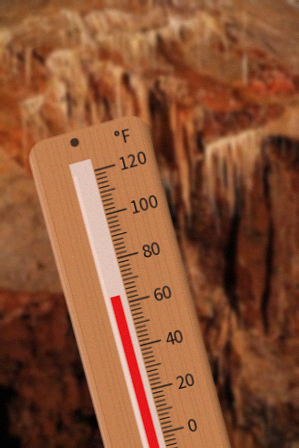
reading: value=64 unit=°F
